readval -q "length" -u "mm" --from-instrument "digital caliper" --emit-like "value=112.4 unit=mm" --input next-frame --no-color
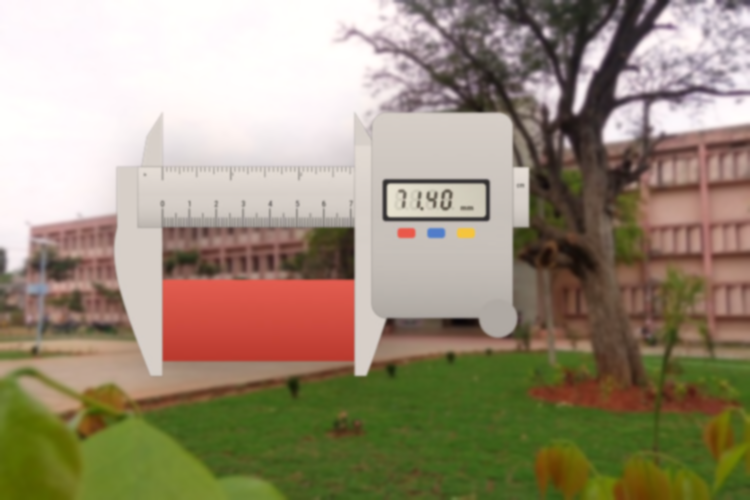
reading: value=71.40 unit=mm
